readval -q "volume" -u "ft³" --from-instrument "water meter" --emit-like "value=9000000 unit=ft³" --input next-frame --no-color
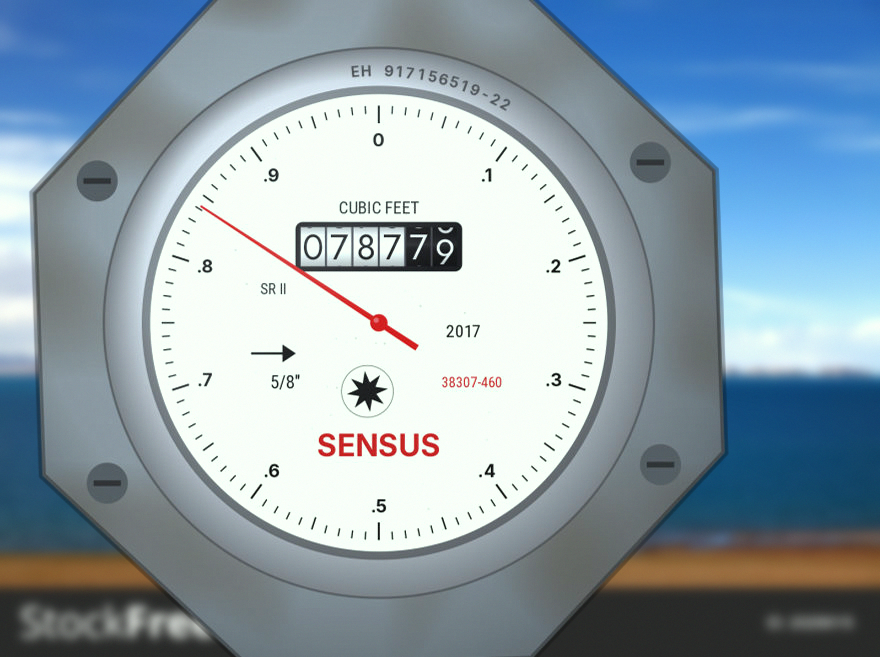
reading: value=78778.84 unit=ft³
